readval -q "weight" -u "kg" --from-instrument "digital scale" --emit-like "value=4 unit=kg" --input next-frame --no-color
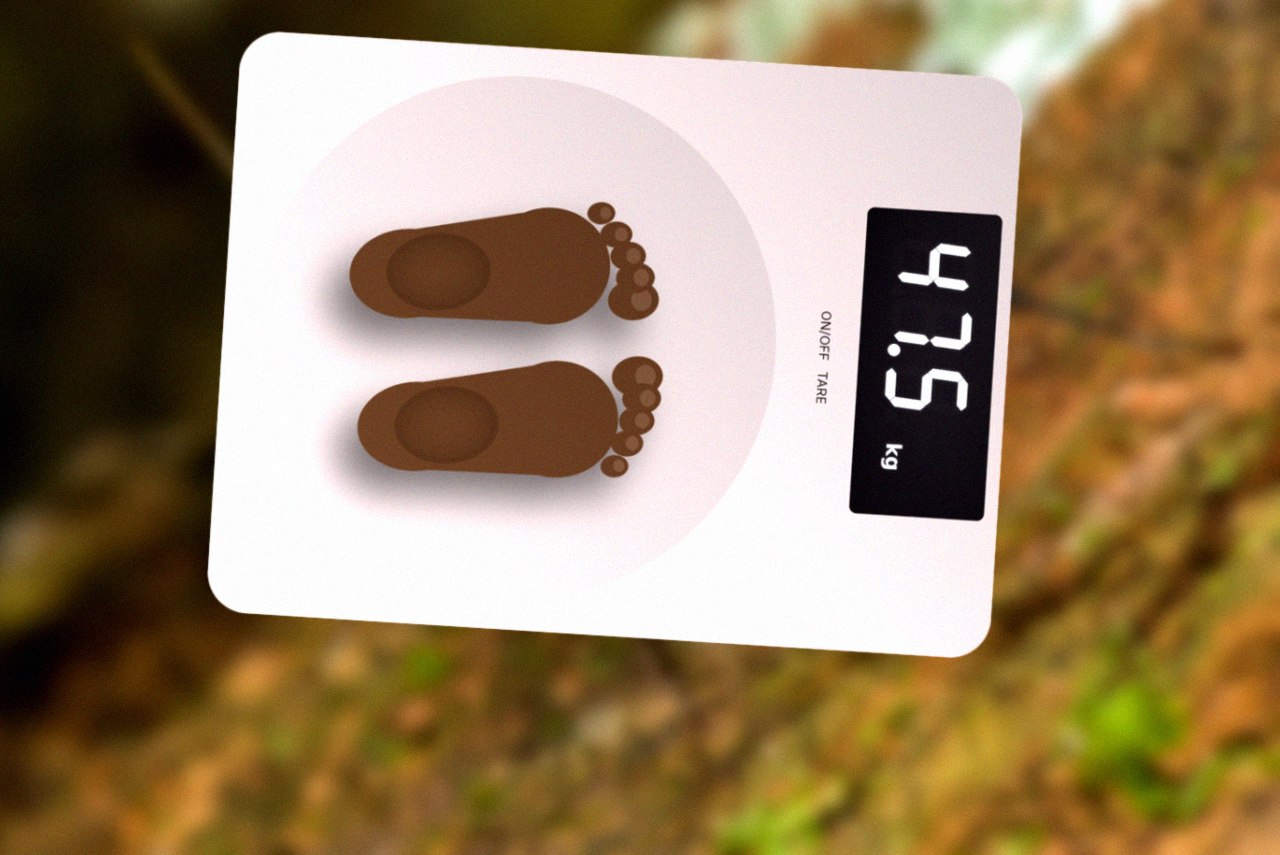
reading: value=47.5 unit=kg
